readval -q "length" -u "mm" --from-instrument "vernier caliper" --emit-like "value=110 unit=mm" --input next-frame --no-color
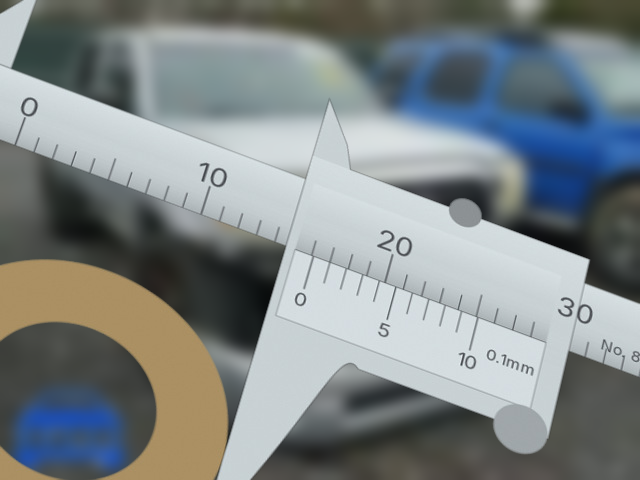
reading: value=16.1 unit=mm
